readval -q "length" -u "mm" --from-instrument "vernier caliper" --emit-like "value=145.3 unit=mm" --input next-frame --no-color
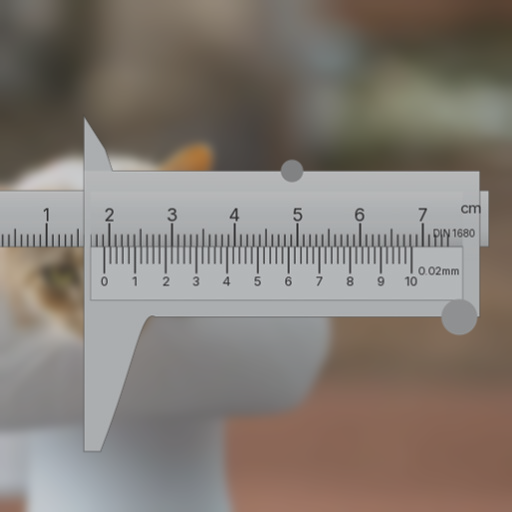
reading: value=19.2 unit=mm
